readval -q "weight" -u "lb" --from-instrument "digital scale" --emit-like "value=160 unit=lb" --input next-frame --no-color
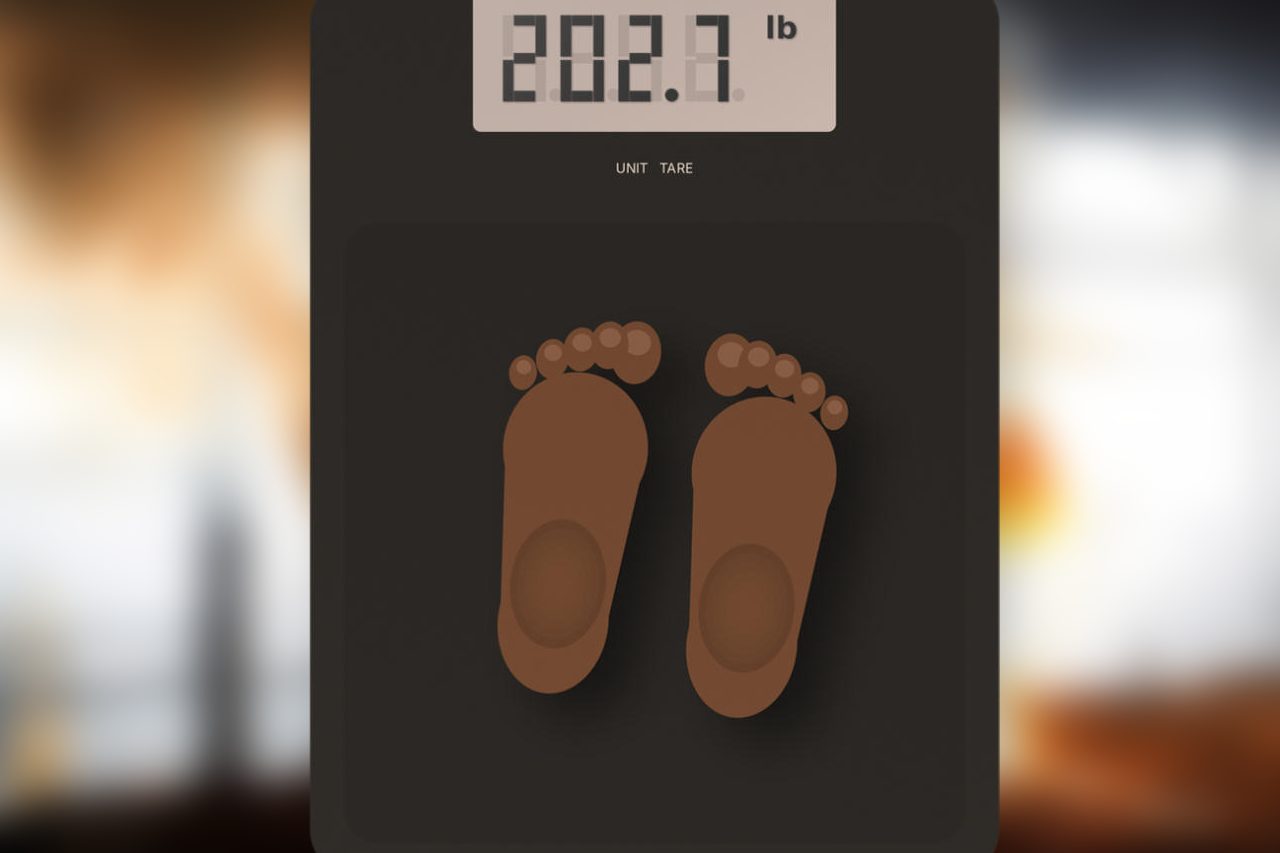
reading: value=202.7 unit=lb
